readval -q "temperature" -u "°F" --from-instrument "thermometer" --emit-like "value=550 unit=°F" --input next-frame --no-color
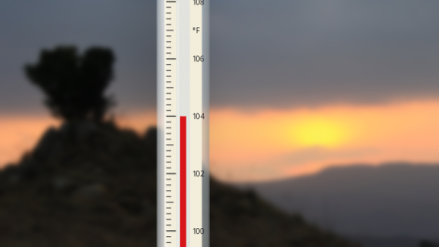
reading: value=104 unit=°F
